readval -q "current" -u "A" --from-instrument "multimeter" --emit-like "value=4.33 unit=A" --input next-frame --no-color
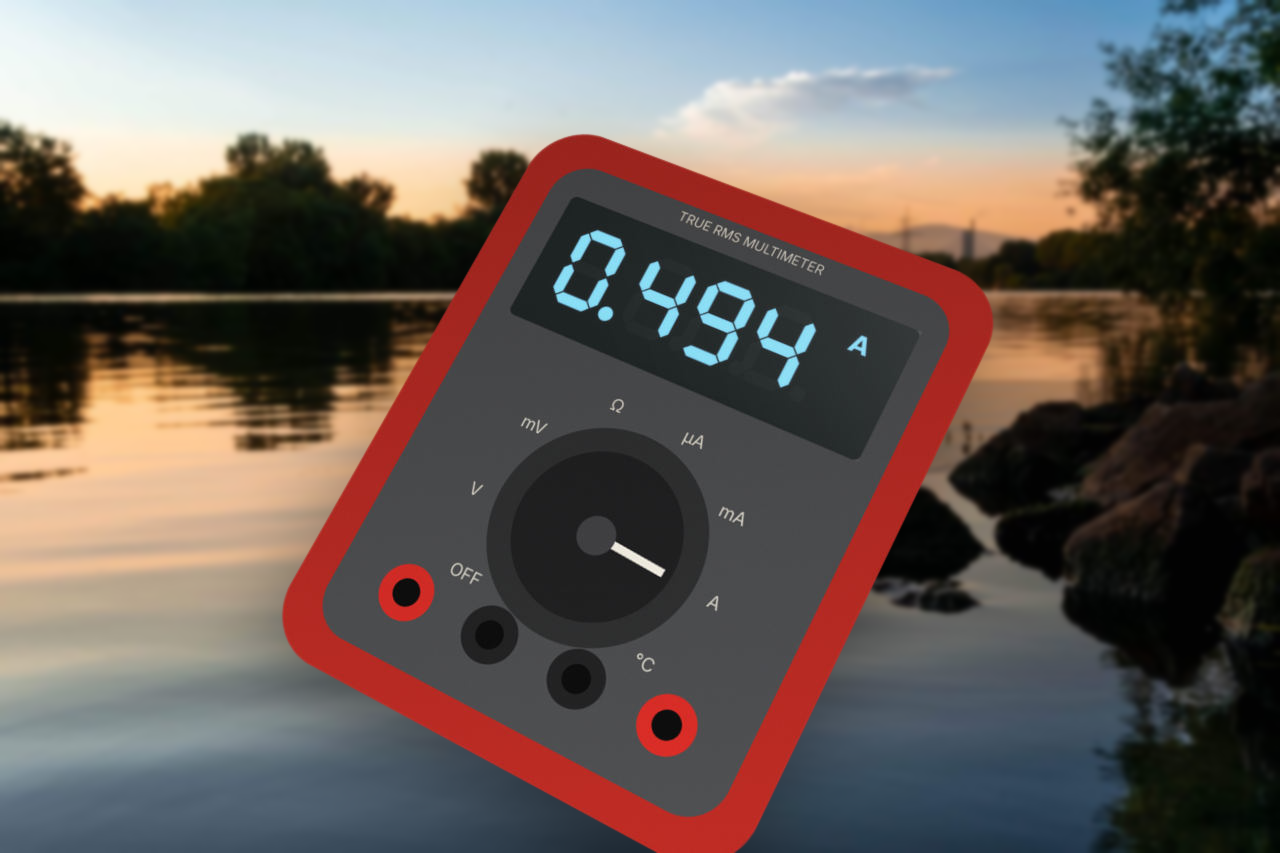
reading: value=0.494 unit=A
